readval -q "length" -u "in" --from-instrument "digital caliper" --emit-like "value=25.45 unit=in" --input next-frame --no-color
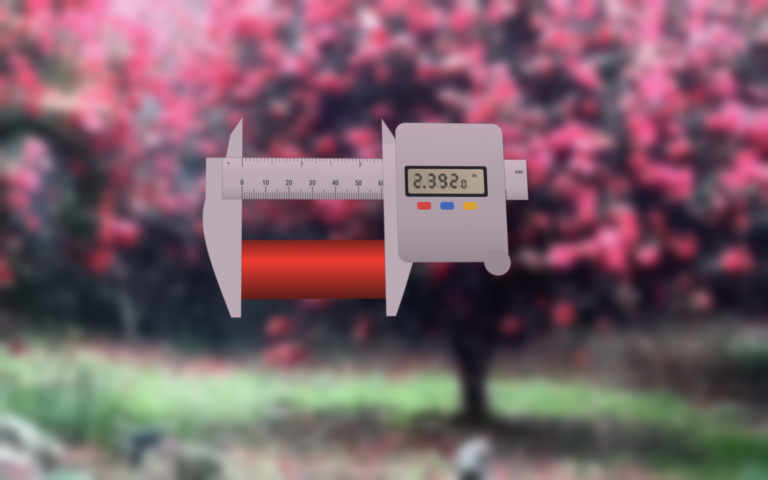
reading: value=2.3920 unit=in
